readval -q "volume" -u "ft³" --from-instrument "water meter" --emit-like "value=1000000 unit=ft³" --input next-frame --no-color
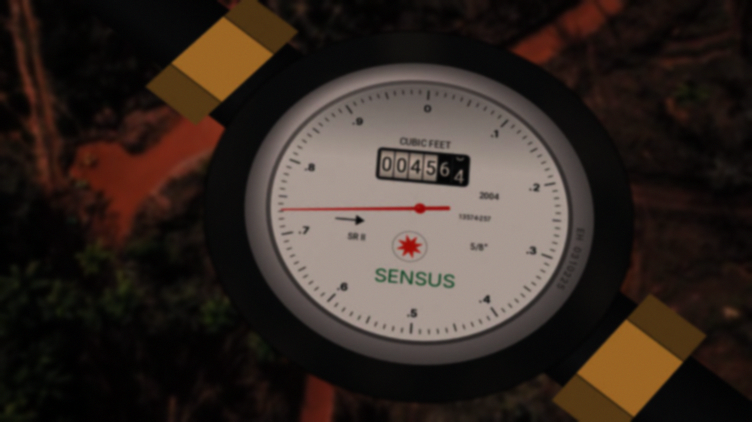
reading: value=4563.73 unit=ft³
